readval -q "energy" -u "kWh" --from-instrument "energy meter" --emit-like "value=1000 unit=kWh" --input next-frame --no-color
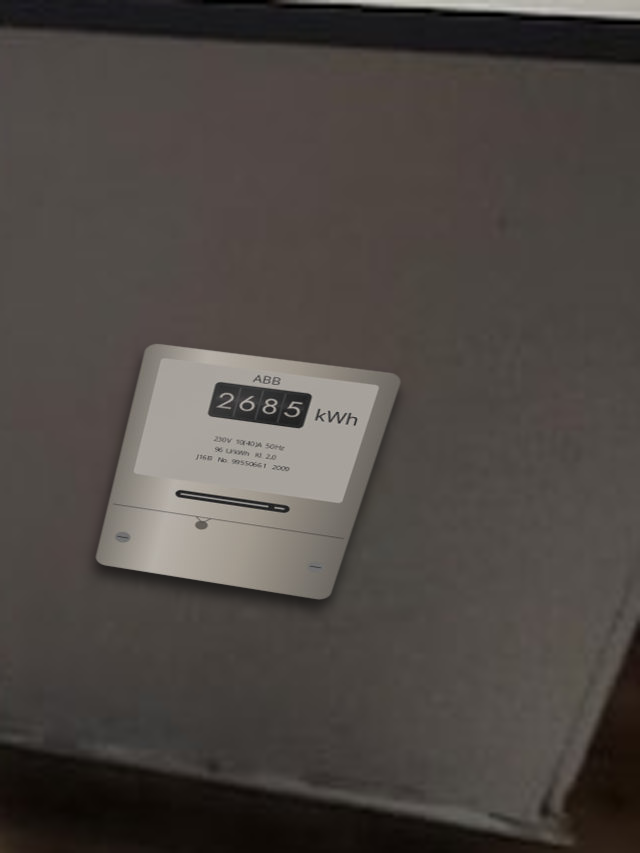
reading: value=2685 unit=kWh
